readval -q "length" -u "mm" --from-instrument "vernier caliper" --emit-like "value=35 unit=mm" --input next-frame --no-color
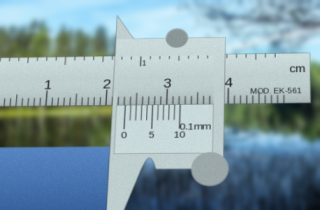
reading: value=23.2 unit=mm
